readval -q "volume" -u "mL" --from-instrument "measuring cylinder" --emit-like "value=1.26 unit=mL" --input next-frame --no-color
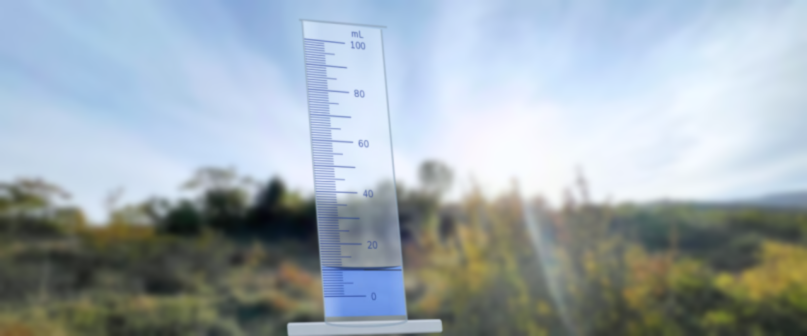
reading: value=10 unit=mL
